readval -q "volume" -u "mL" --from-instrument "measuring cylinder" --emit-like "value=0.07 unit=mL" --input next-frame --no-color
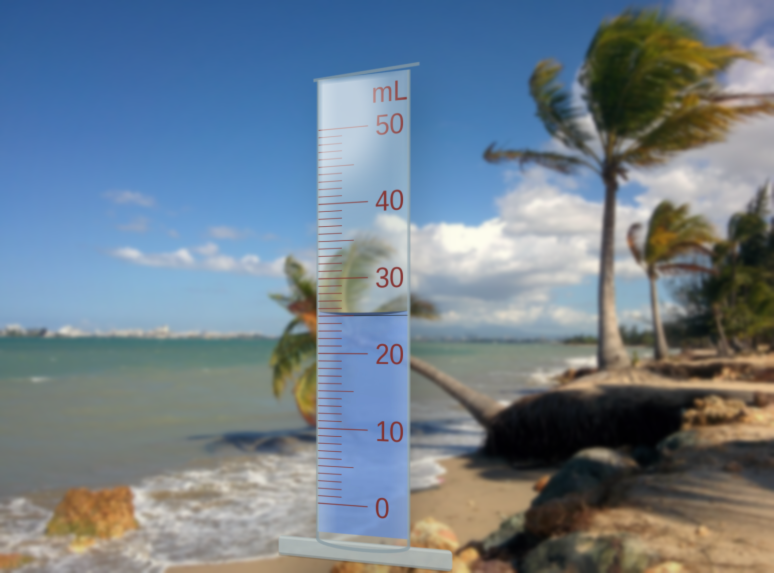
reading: value=25 unit=mL
